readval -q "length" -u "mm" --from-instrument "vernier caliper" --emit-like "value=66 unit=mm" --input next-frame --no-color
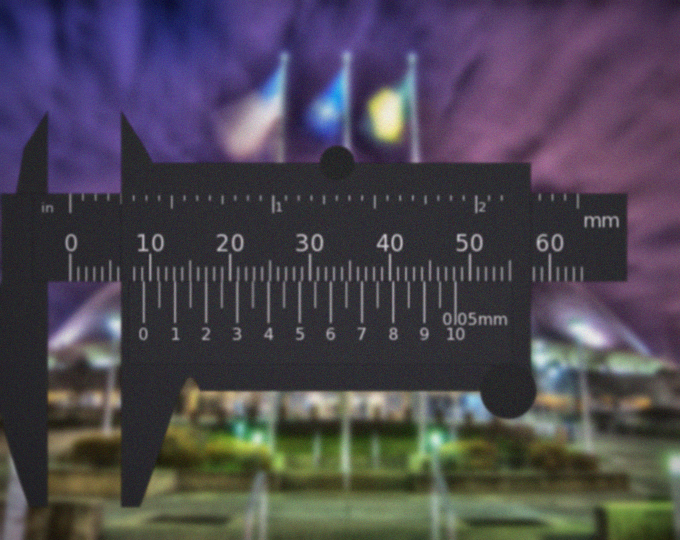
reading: value=9.2 unit=mm
